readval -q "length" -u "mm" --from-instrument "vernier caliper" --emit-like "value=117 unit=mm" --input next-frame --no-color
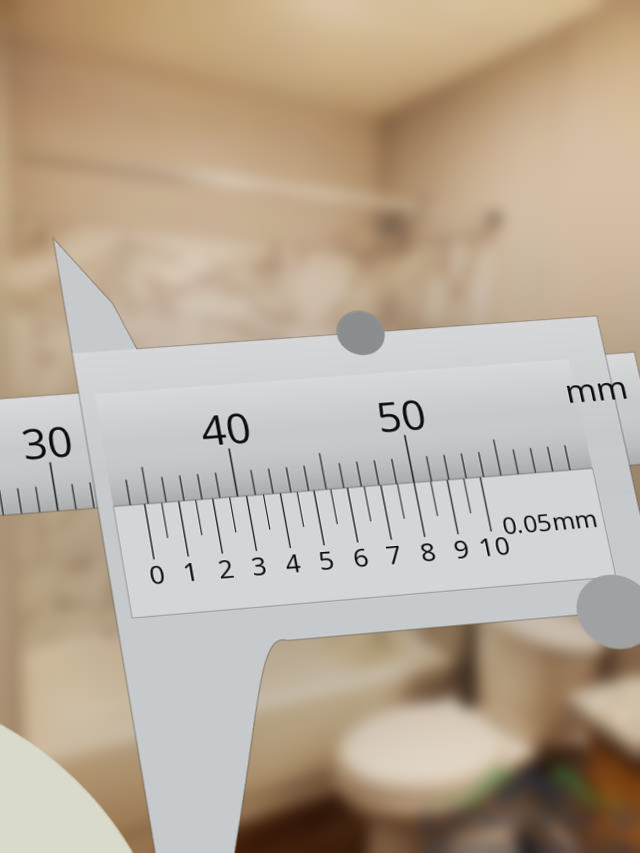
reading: value=34.8 unit=mm
